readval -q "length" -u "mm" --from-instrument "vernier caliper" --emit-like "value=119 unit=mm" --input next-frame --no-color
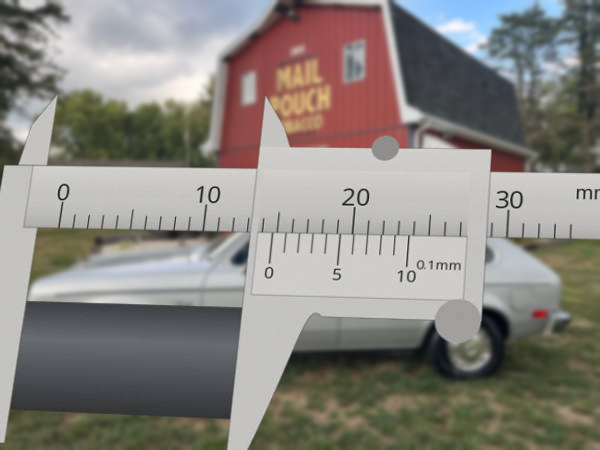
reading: value=14.7 unit=mm
